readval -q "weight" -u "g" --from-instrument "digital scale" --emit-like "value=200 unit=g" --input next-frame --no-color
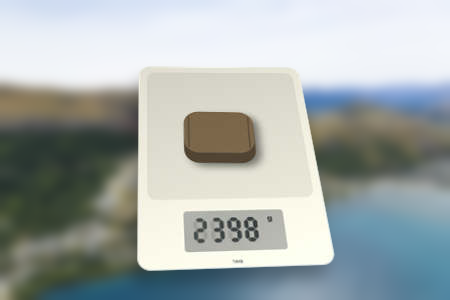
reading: value=2398 unit=g
